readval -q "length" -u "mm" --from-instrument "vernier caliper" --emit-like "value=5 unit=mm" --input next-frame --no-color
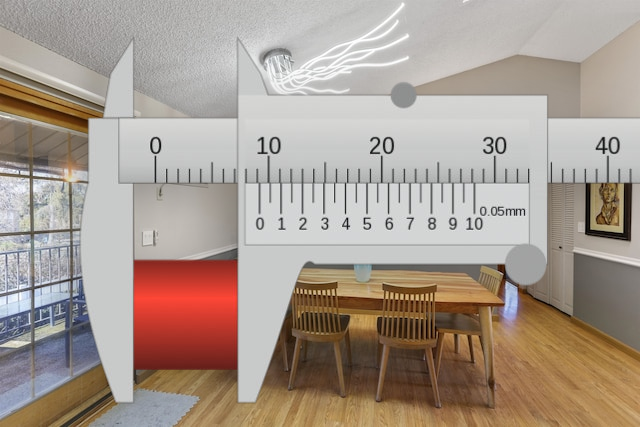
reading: value=9.2 unit=mm
